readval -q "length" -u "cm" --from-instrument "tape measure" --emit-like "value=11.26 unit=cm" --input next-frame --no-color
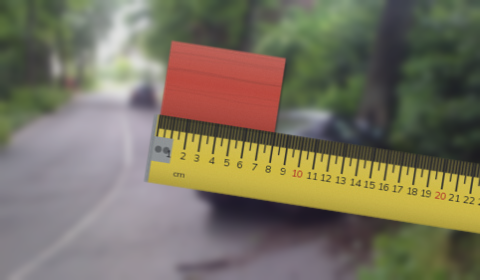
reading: value=8 unit=cm
